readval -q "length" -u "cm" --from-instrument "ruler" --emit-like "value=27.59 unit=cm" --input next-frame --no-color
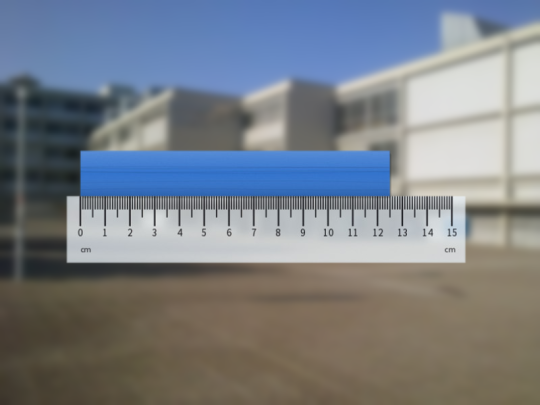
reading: value=12.5 unit=cm
